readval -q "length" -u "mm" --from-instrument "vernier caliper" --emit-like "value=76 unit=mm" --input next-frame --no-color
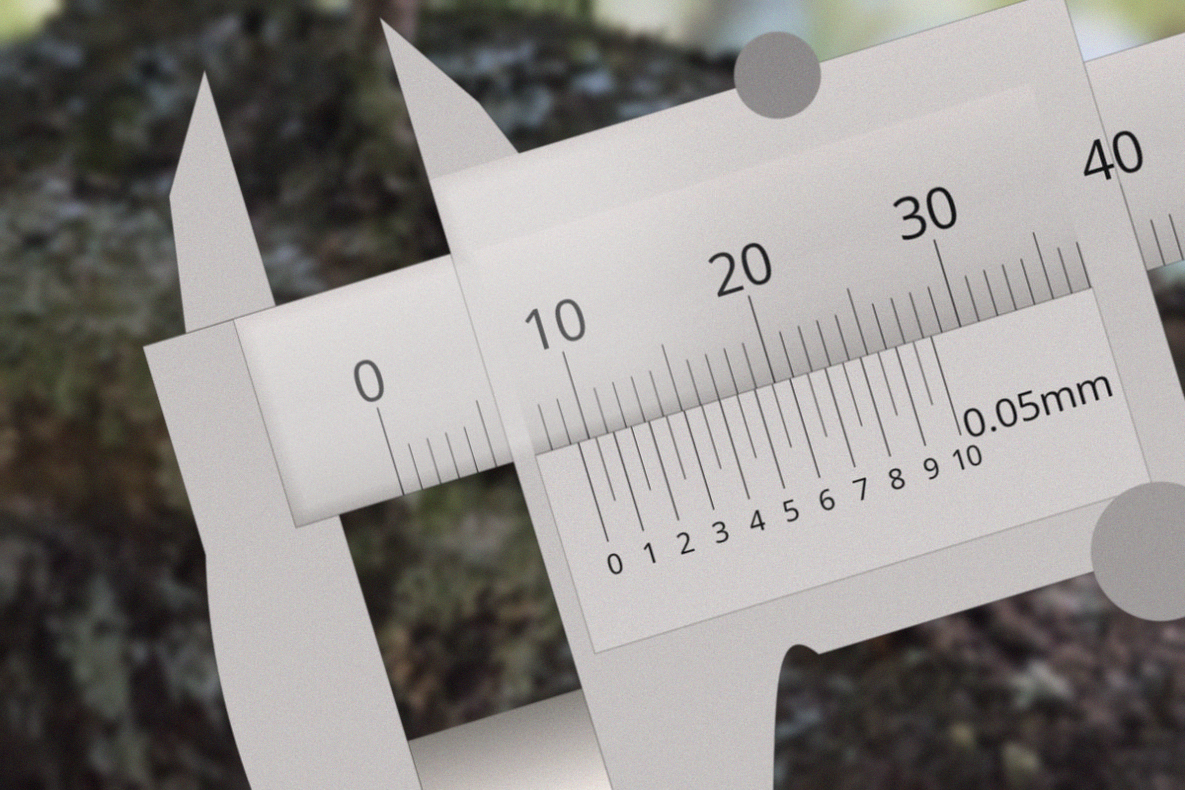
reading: value=9.4 unit=mm
